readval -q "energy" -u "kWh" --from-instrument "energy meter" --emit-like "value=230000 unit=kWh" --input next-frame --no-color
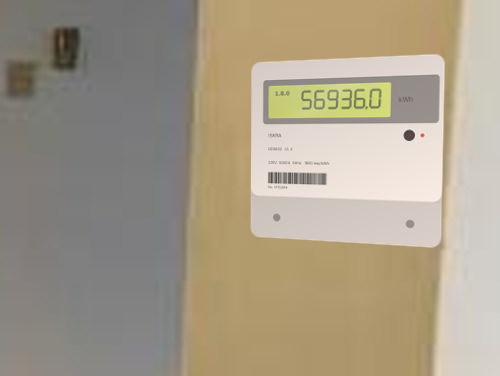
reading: value=56936.0 unit=kWh
